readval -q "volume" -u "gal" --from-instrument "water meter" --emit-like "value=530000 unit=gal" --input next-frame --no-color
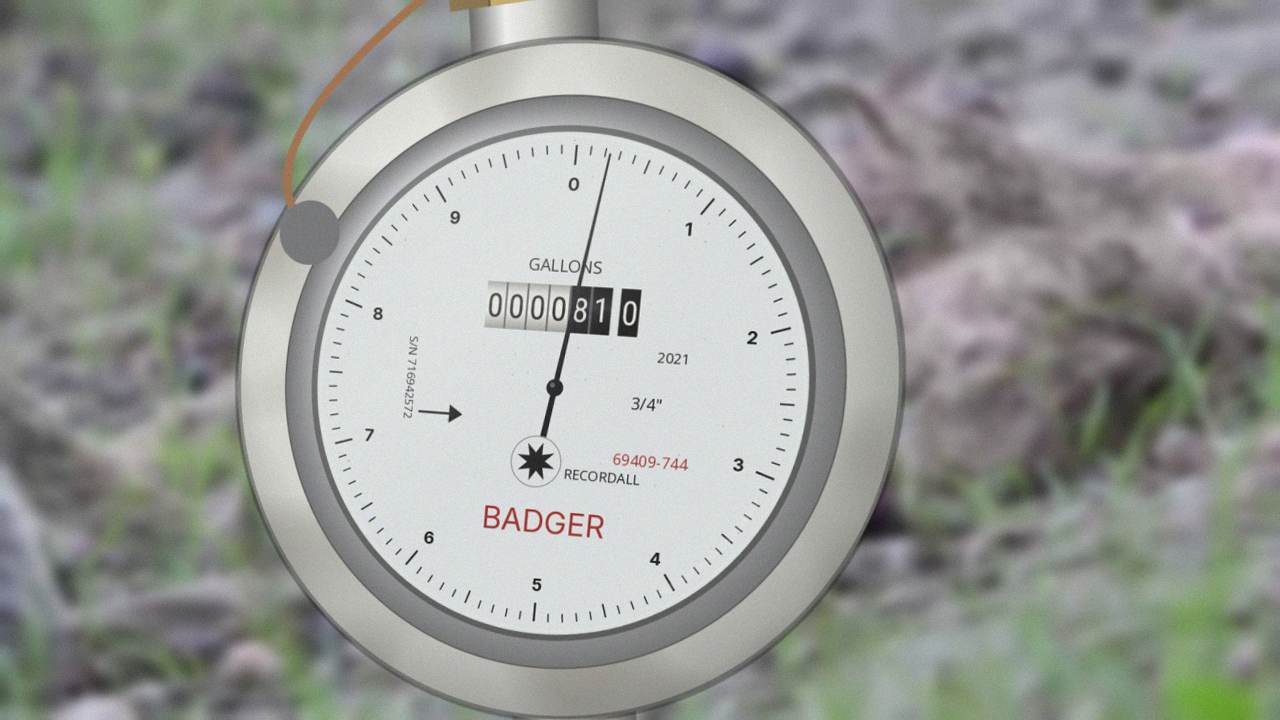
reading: value=810.2 unit=gal
